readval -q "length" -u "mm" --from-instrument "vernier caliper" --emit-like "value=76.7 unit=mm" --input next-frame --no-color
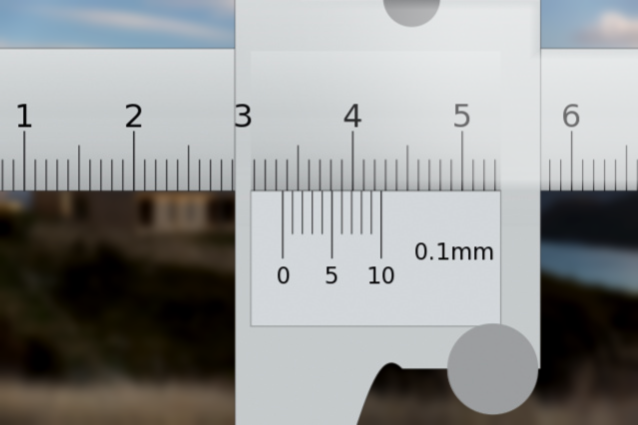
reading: value=33.6 unit=mm
